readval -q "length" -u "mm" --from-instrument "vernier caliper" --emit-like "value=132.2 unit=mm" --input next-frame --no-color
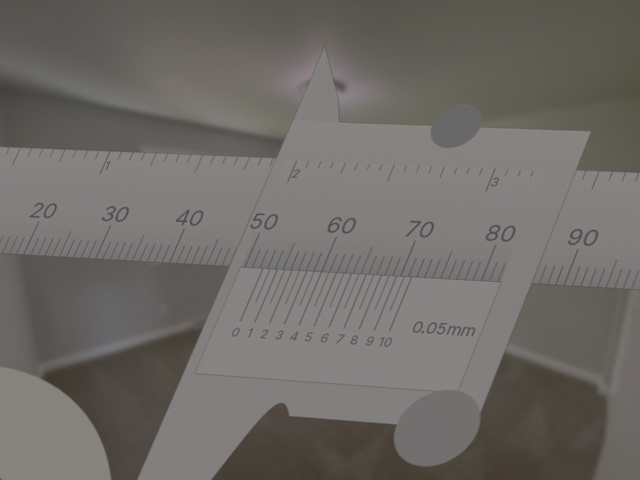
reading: value=52.4 unit=mm
